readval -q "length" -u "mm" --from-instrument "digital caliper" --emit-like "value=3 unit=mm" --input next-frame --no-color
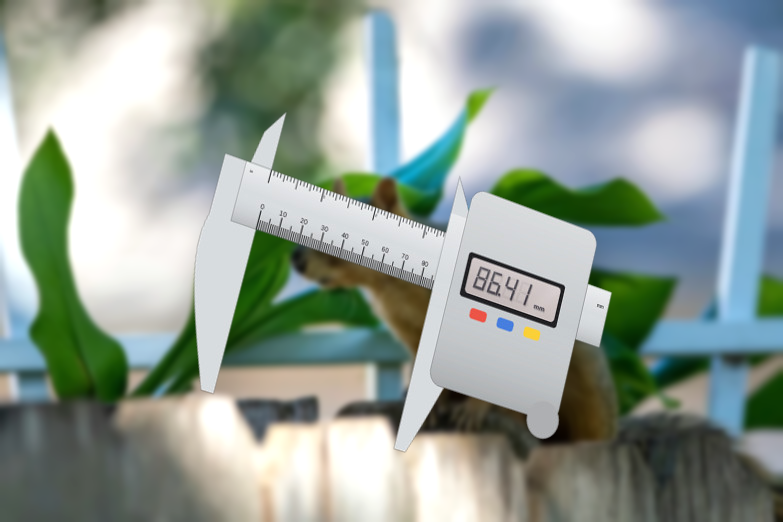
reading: value=86.41 unit=mm
